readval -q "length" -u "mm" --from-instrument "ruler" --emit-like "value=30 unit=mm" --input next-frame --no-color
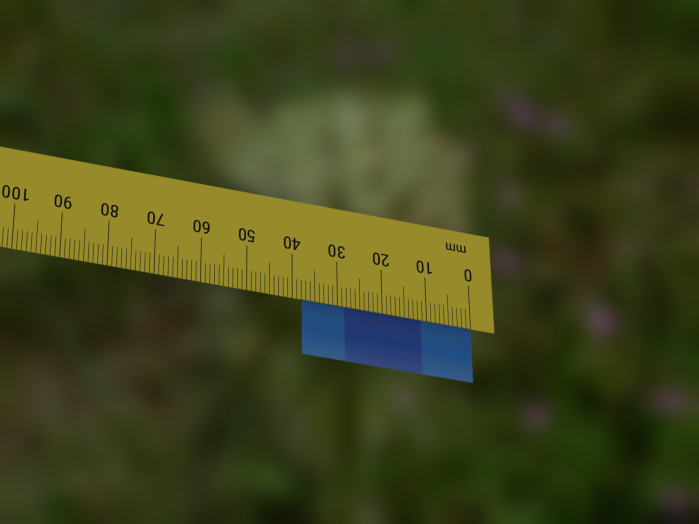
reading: value=38 unit=mm
